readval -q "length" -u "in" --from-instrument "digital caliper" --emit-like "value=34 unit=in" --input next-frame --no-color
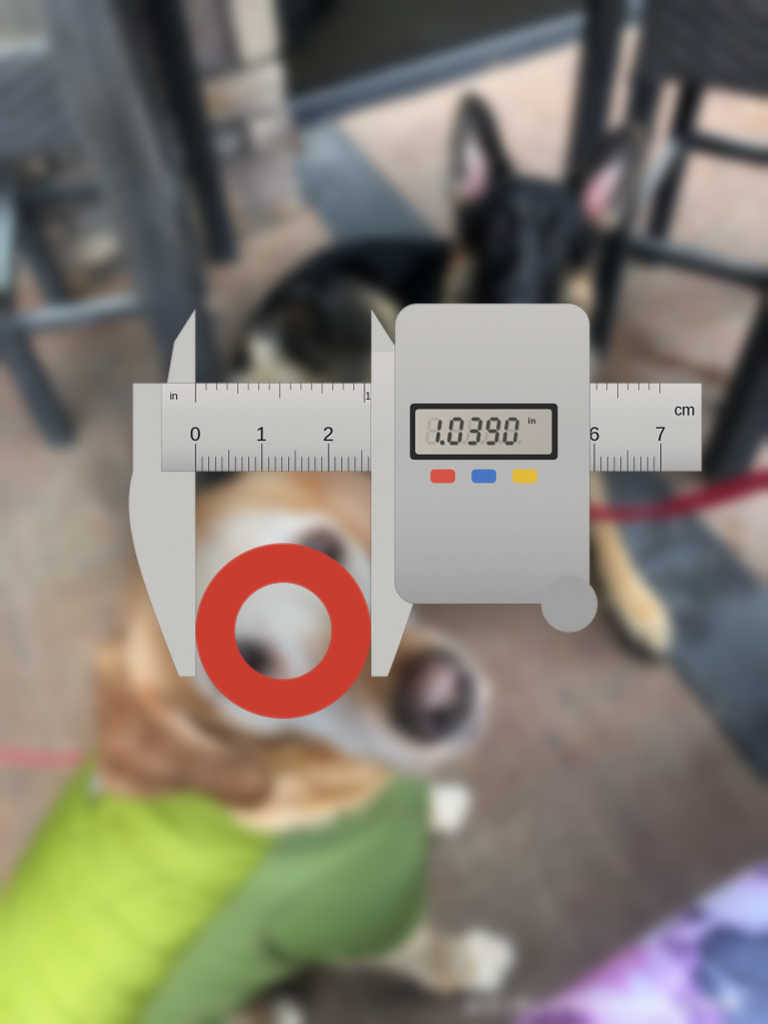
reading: value=1.0390 unit=in
